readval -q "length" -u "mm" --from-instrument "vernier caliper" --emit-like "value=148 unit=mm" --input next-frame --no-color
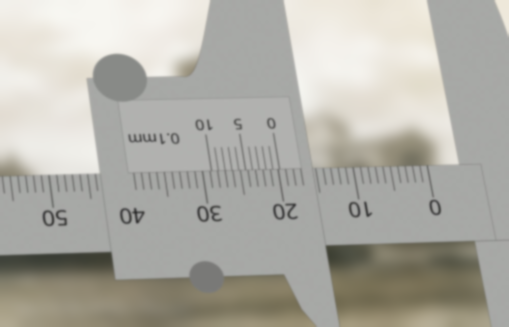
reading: value=19.8 unit=mm
